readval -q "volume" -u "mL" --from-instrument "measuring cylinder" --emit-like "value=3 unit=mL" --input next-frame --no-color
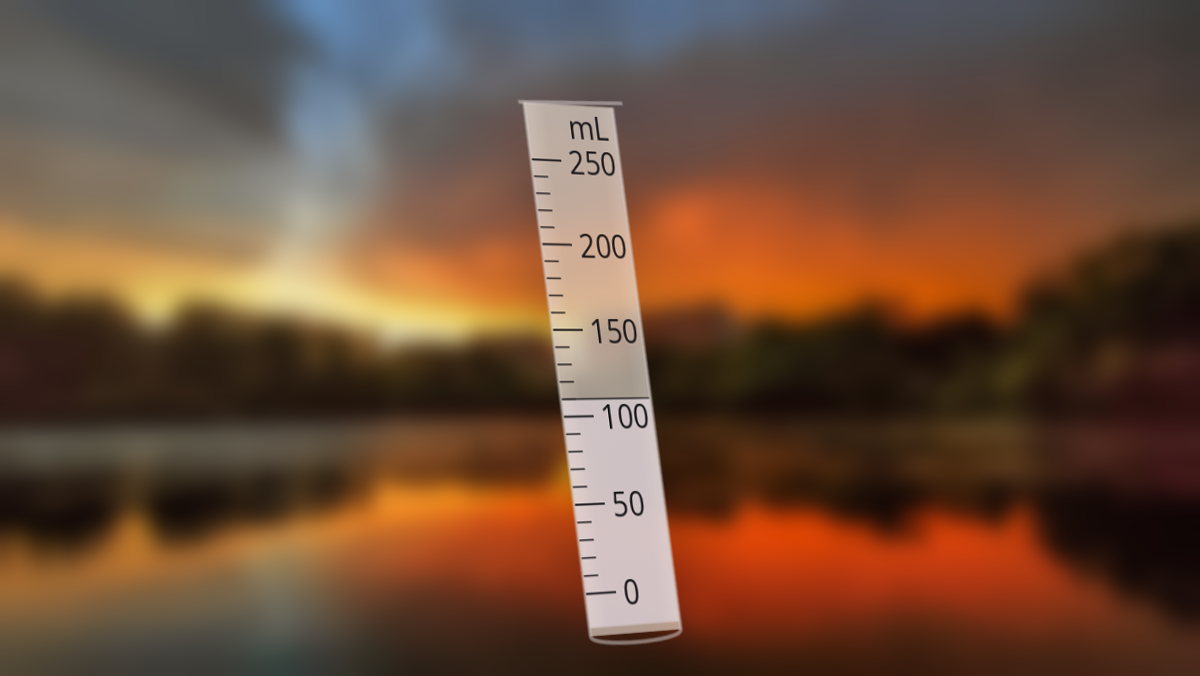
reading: value=110 unit=mL
